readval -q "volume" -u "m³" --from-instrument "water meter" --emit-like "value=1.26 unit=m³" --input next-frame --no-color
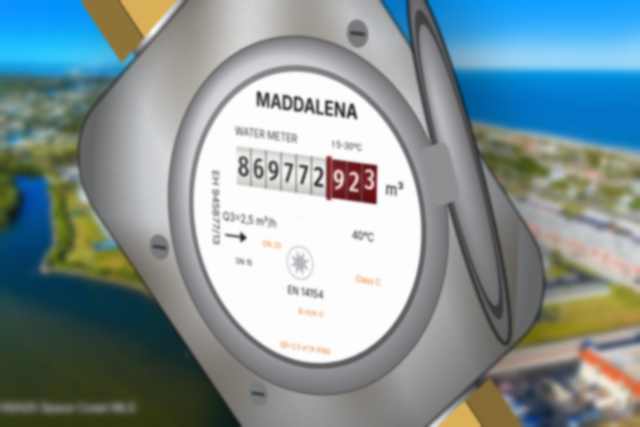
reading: value=869772.923 unit=m³
